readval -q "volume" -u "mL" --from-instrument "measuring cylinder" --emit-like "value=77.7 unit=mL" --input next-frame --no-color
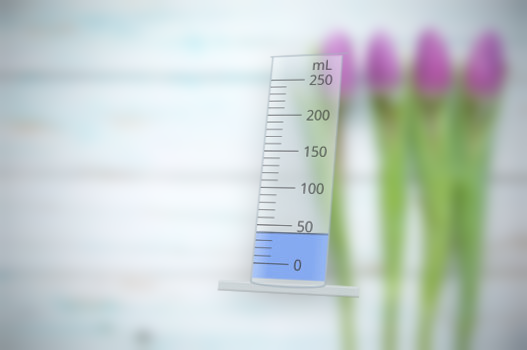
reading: value=40 unit=mL
